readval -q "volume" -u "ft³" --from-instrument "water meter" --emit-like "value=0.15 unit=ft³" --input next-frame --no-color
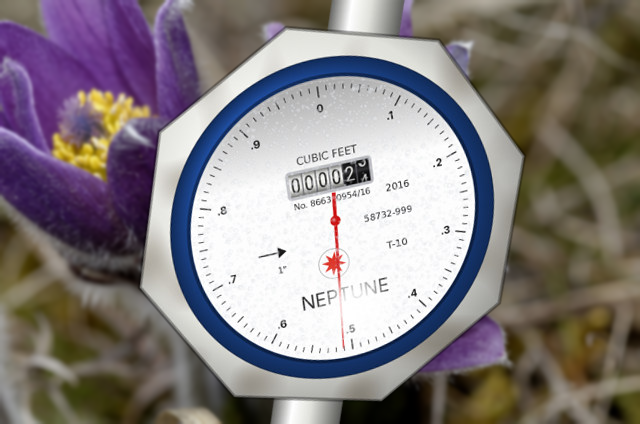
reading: value=23.51 unit=ft³
